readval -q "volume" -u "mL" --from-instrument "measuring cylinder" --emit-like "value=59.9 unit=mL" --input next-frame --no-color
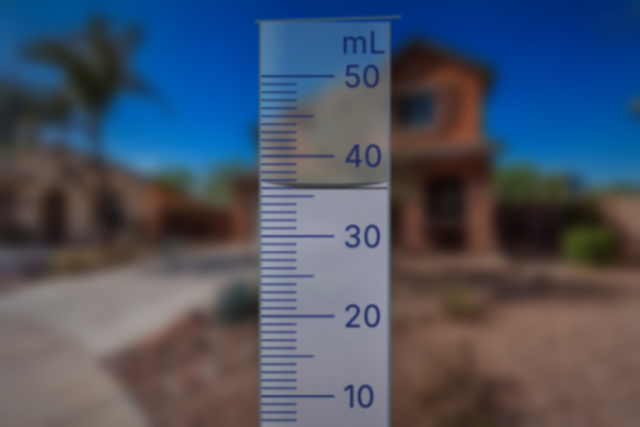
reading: value=36 unit=mL
